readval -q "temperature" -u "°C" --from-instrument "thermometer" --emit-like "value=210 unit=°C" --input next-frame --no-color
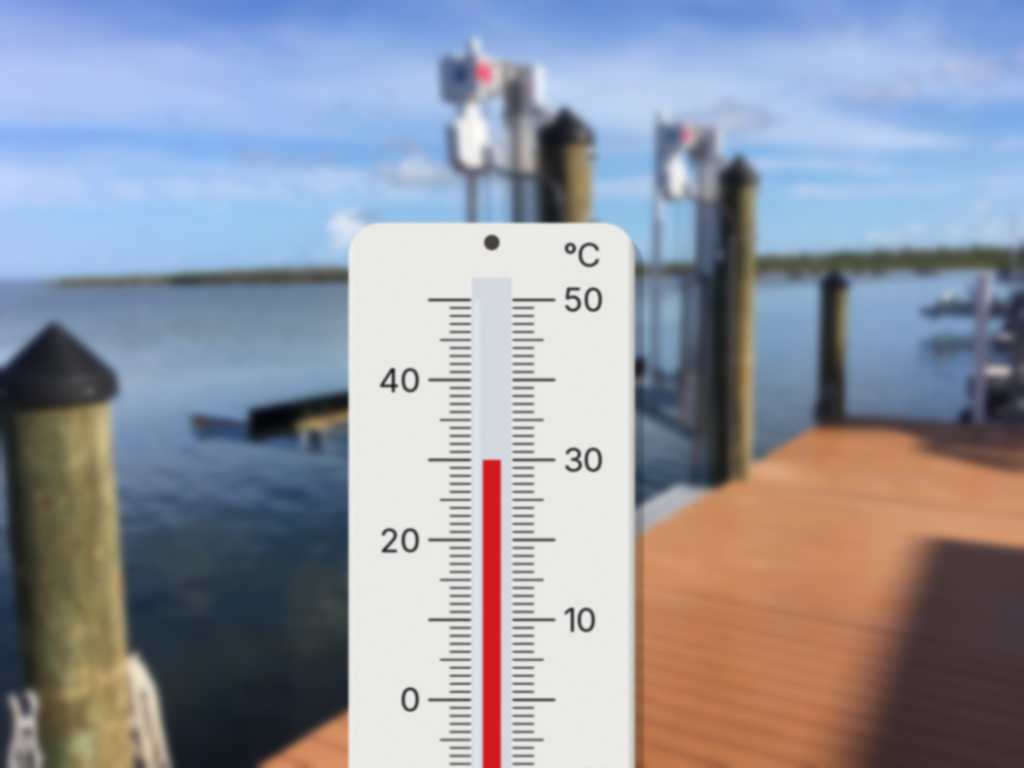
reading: value=30 unit=°C
